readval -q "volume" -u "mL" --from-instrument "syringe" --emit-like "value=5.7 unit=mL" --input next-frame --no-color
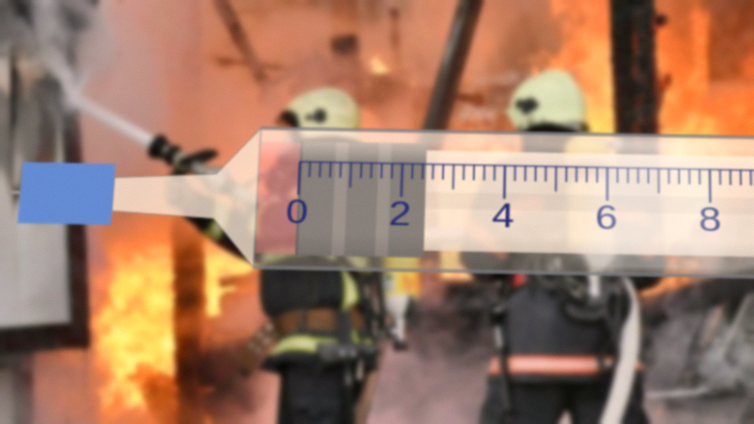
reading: value=0 unit=mL
